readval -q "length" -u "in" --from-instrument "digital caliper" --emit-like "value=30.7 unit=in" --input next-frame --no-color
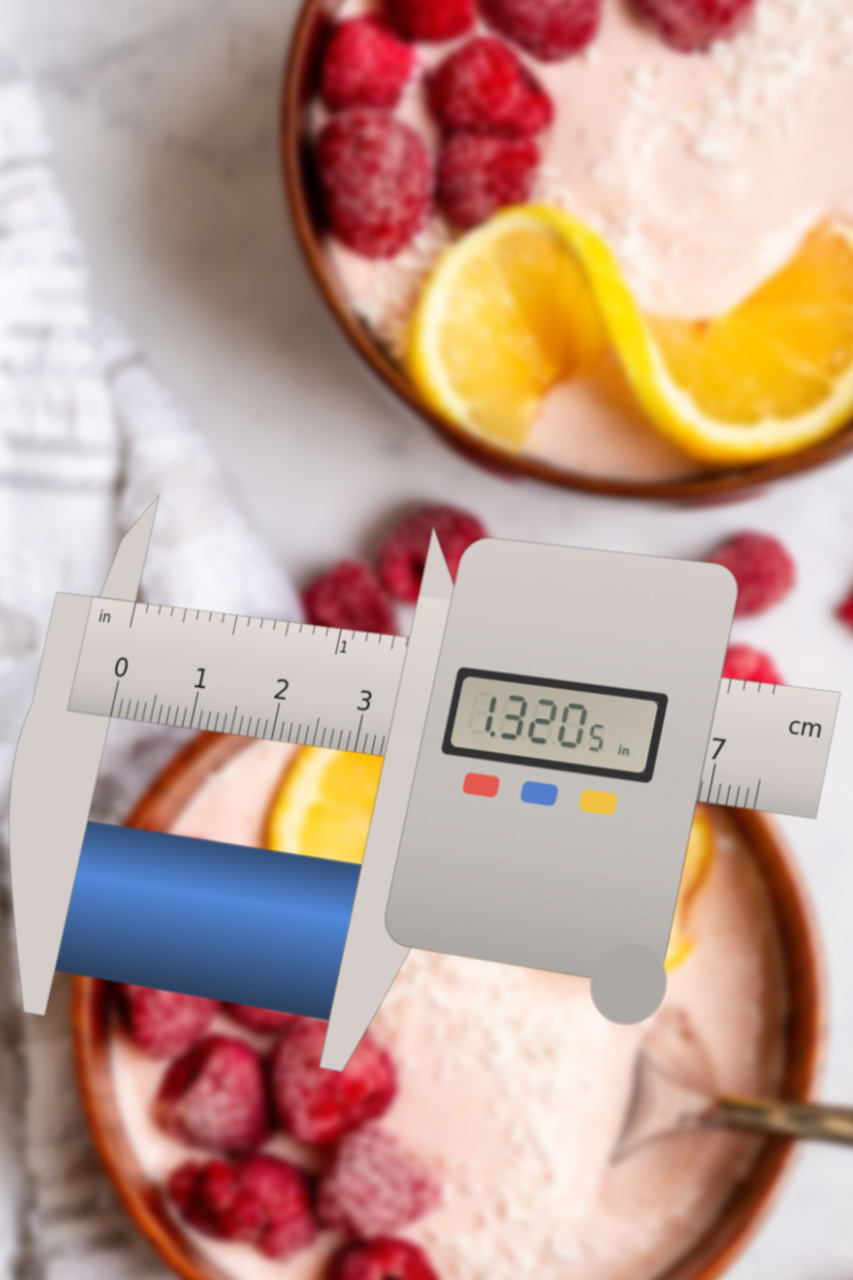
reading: value=1.3205 unit=in
